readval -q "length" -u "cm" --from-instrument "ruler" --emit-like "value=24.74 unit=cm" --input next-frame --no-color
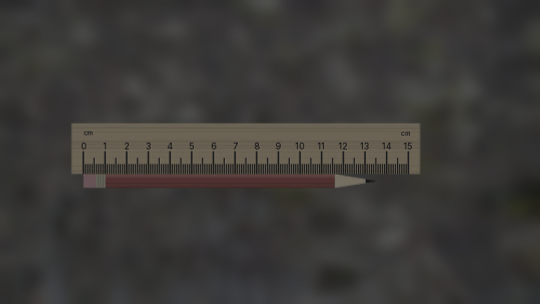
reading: value=13.5 unit=cm
